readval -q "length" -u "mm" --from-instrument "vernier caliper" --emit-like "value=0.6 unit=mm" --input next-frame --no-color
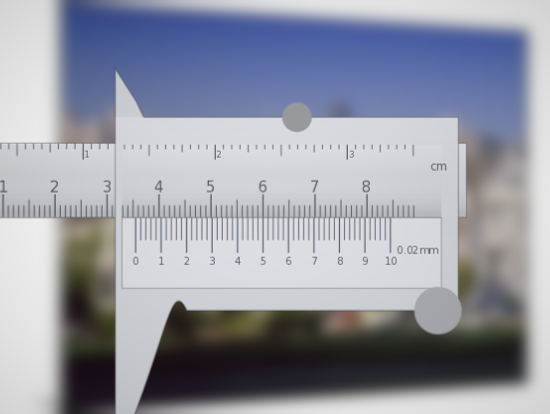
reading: value=35.5 unit=mm
